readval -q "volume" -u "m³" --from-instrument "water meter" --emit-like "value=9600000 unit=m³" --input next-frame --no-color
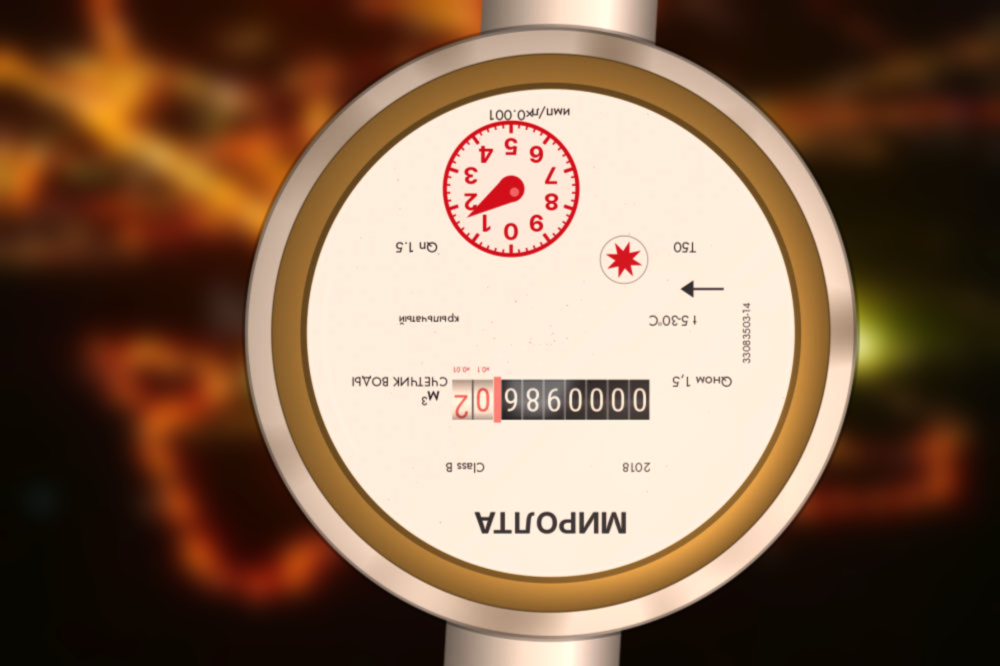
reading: value=986.021 unit=m³
